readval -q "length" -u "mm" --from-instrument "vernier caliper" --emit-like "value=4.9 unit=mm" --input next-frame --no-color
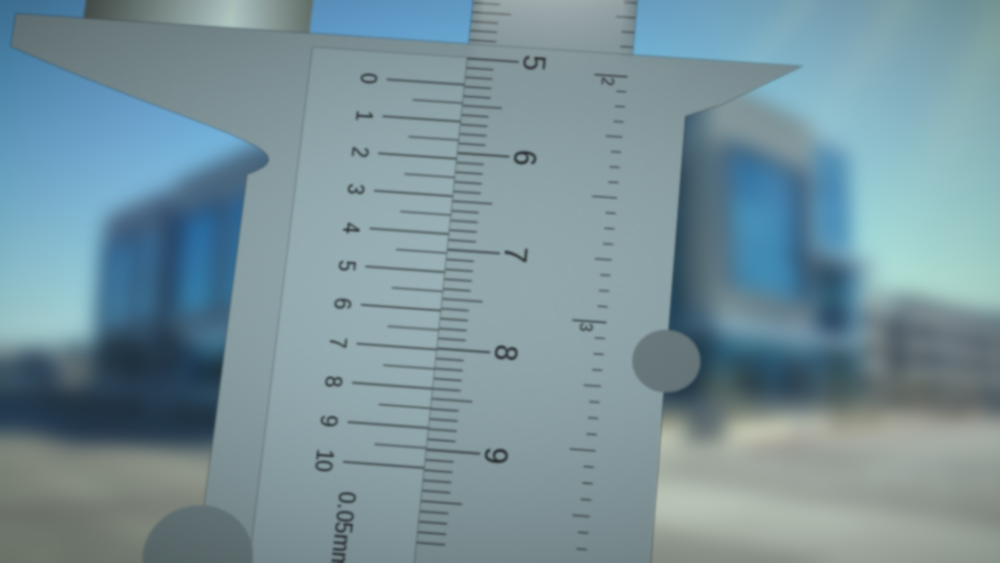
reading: value=52.8 unit=mm
